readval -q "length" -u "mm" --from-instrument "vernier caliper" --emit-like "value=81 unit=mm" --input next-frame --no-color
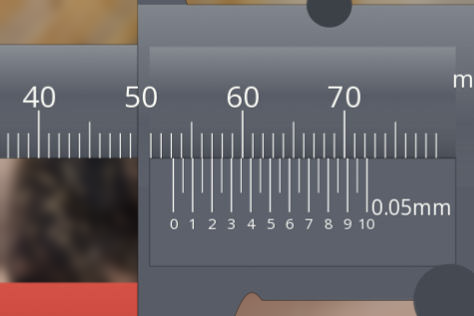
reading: value=53.2 unit=mm
